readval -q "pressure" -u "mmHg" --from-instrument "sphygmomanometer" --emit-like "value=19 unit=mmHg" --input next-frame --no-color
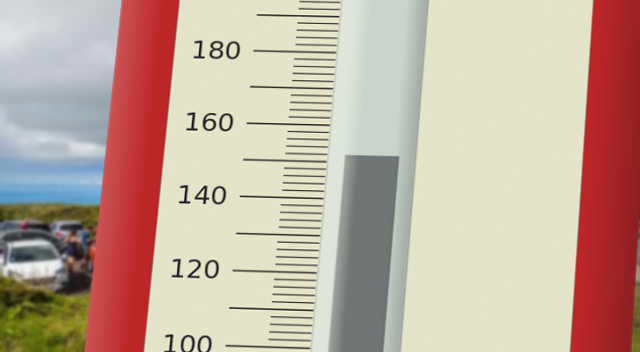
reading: value=152 unit=mmHg
